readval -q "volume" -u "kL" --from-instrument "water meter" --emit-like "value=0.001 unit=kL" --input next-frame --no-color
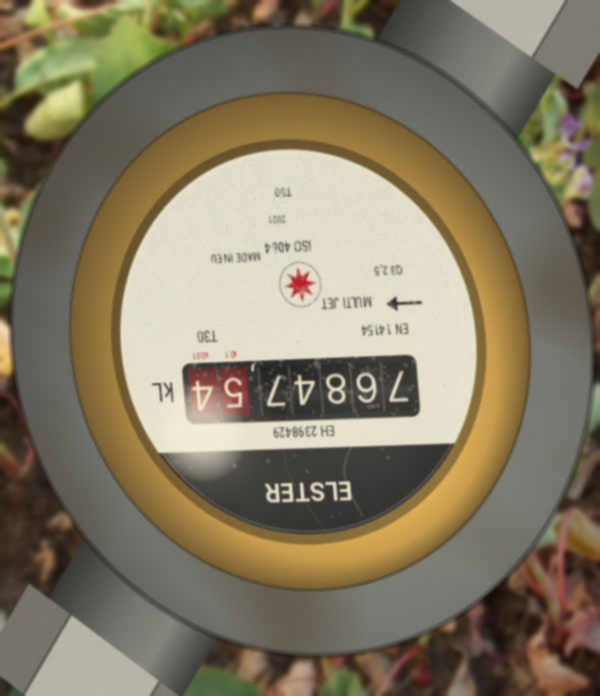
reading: value=76847.54 unit=kL
